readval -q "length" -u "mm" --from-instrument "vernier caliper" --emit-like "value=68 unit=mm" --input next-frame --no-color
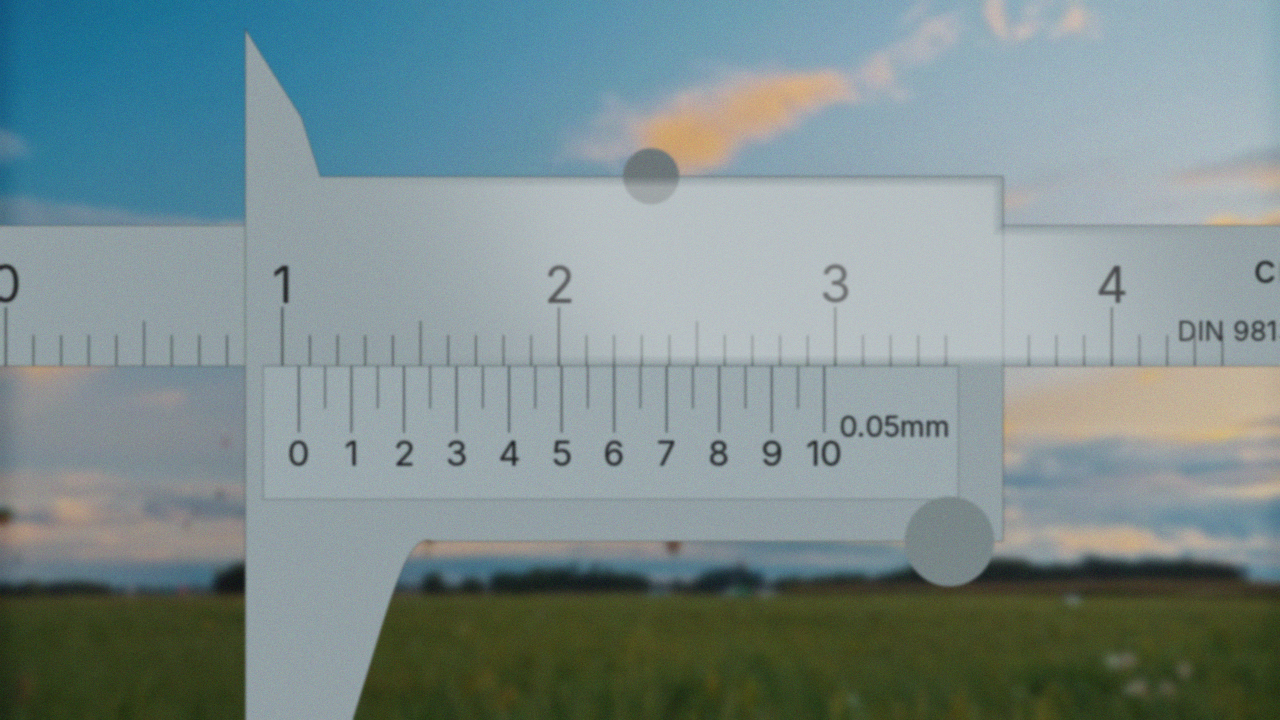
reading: value=10.6 unit=mm
